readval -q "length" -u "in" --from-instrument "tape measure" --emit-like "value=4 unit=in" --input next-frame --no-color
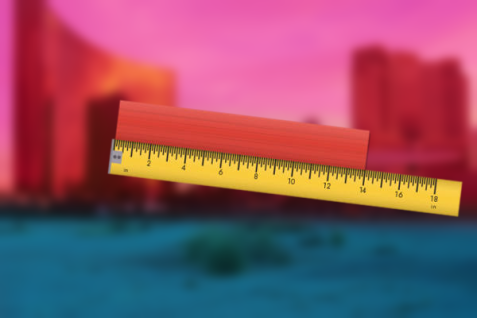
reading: value=14 unit=in
